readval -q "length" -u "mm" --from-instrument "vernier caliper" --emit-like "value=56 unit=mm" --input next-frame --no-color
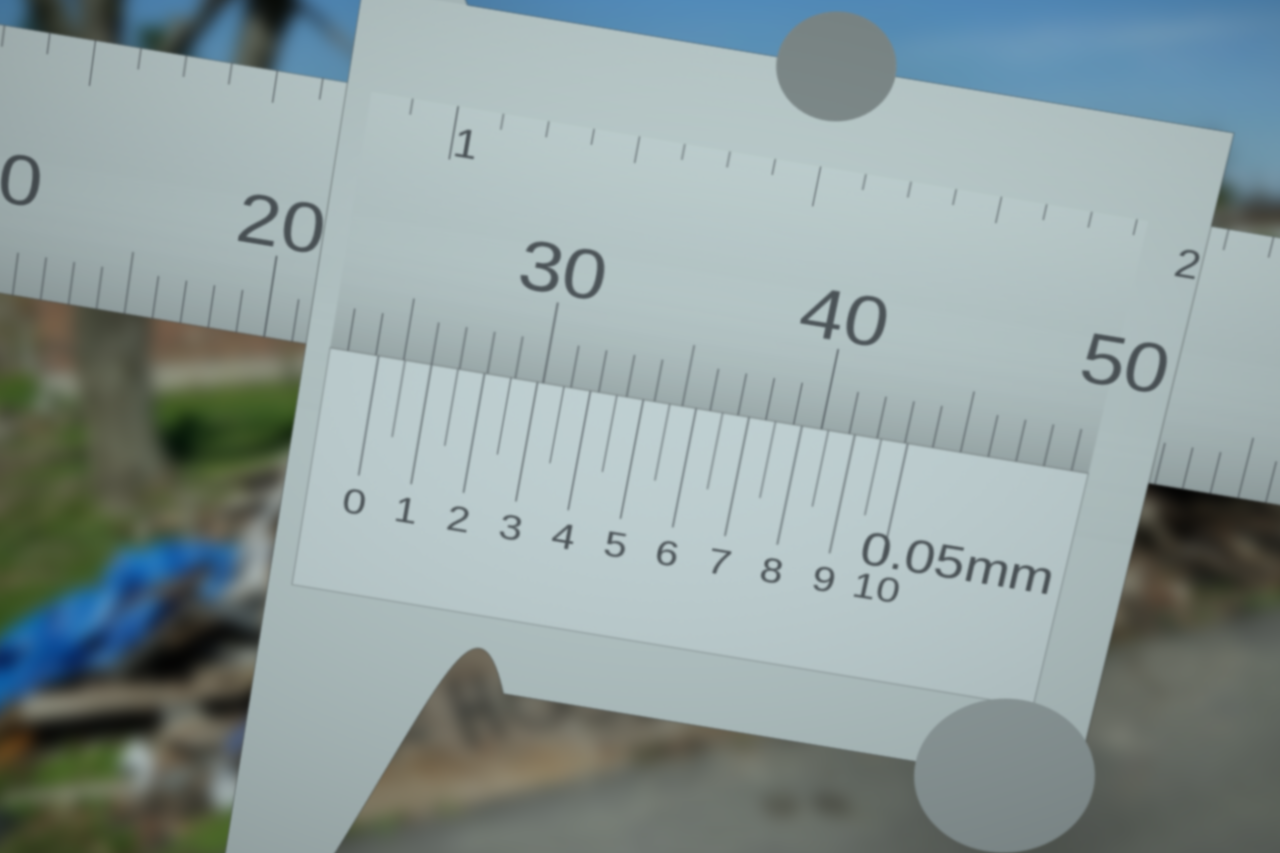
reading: value=24.1 unit=mm
